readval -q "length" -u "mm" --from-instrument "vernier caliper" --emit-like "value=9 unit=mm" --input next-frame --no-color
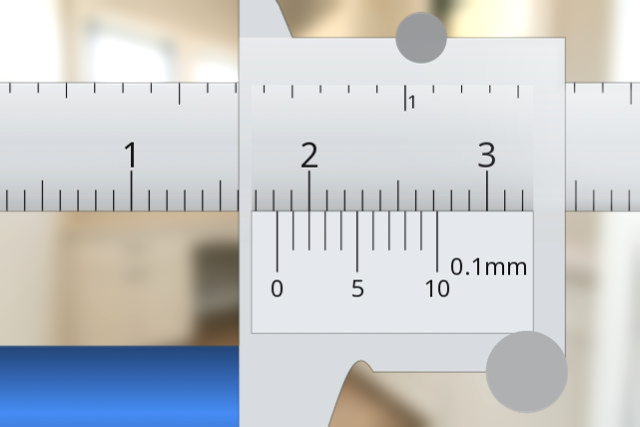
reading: value=18.2 unit=mm
